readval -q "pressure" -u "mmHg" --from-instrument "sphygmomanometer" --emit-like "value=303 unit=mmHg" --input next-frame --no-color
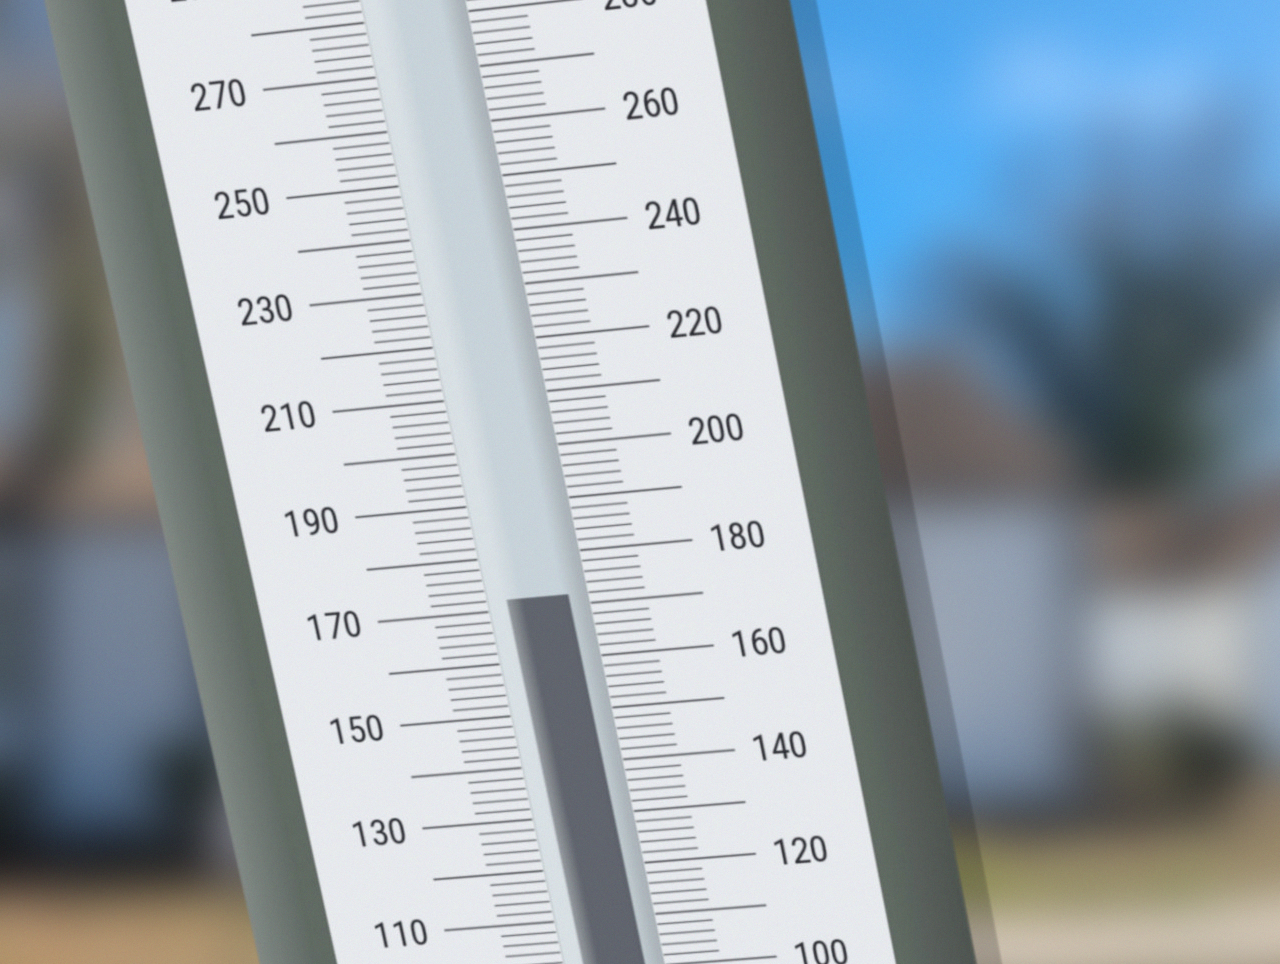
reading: value=172 unit=mmHg
